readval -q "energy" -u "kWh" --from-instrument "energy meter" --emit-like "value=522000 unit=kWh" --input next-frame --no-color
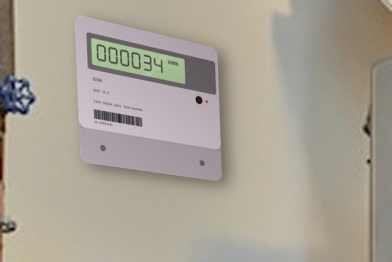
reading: value=34 unit=kWh
